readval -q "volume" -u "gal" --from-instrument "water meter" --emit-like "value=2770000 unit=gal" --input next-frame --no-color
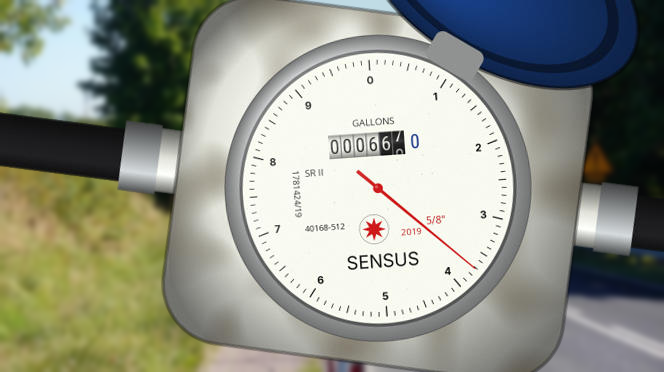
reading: value=6673.7 unit=gal
